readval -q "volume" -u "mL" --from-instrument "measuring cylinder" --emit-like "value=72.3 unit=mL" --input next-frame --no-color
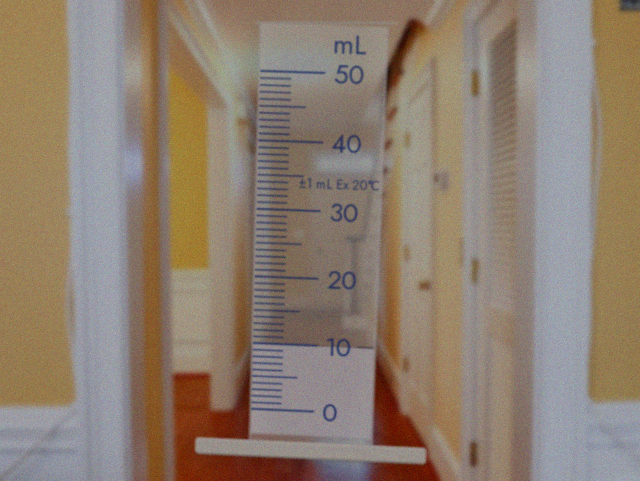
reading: value=10 unit=mL
